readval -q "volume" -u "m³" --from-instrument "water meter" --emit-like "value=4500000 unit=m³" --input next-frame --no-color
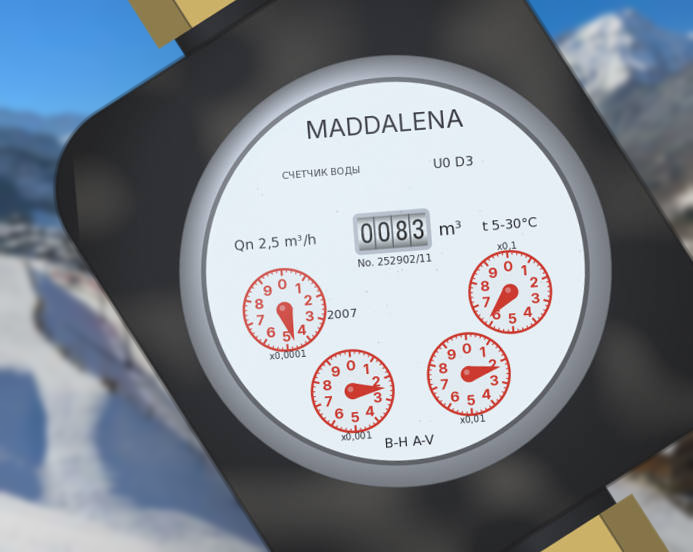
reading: value=83.6224 unit=m³
